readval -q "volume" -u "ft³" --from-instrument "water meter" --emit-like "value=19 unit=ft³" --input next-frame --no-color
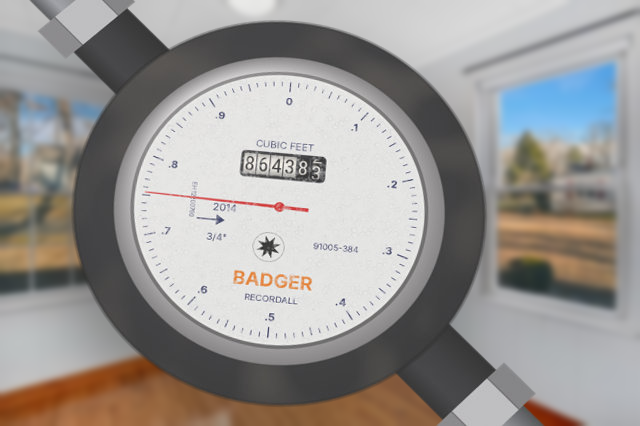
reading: value=864382.75 unit=ft³
